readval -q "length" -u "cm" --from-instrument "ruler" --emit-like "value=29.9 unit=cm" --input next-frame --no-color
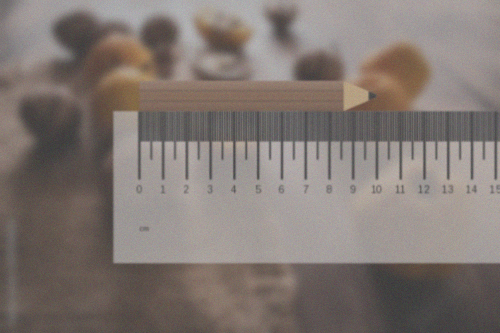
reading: value=10 unit=cm
